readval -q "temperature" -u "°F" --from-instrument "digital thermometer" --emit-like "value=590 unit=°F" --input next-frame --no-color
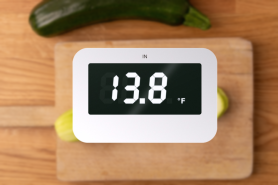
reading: value=13.8 unit=°F
